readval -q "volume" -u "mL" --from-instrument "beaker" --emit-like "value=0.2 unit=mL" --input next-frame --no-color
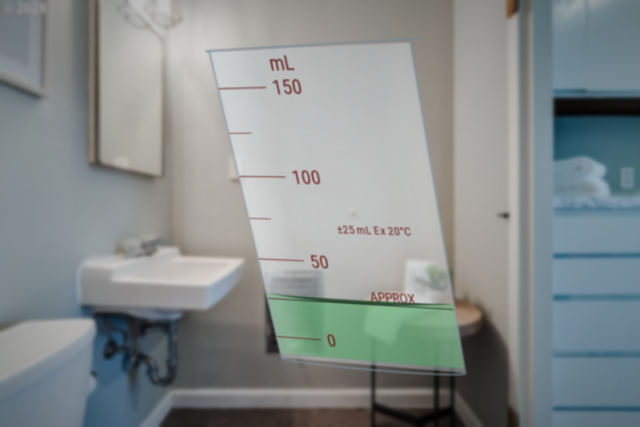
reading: value=25 unit=mL
